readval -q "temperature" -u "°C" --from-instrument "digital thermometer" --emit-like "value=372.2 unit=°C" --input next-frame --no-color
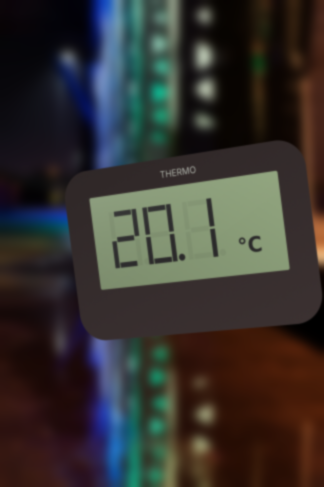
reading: value=20.1 unit=°C
